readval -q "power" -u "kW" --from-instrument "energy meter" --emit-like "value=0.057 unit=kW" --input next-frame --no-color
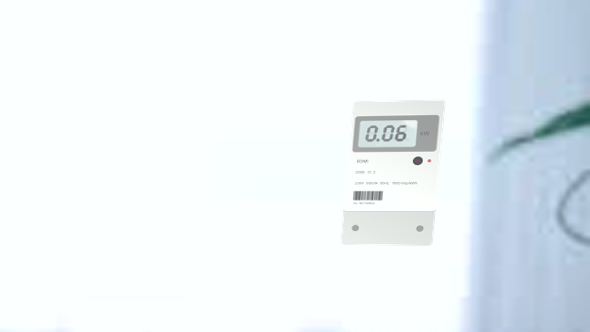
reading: value=0.06 unit=kW
